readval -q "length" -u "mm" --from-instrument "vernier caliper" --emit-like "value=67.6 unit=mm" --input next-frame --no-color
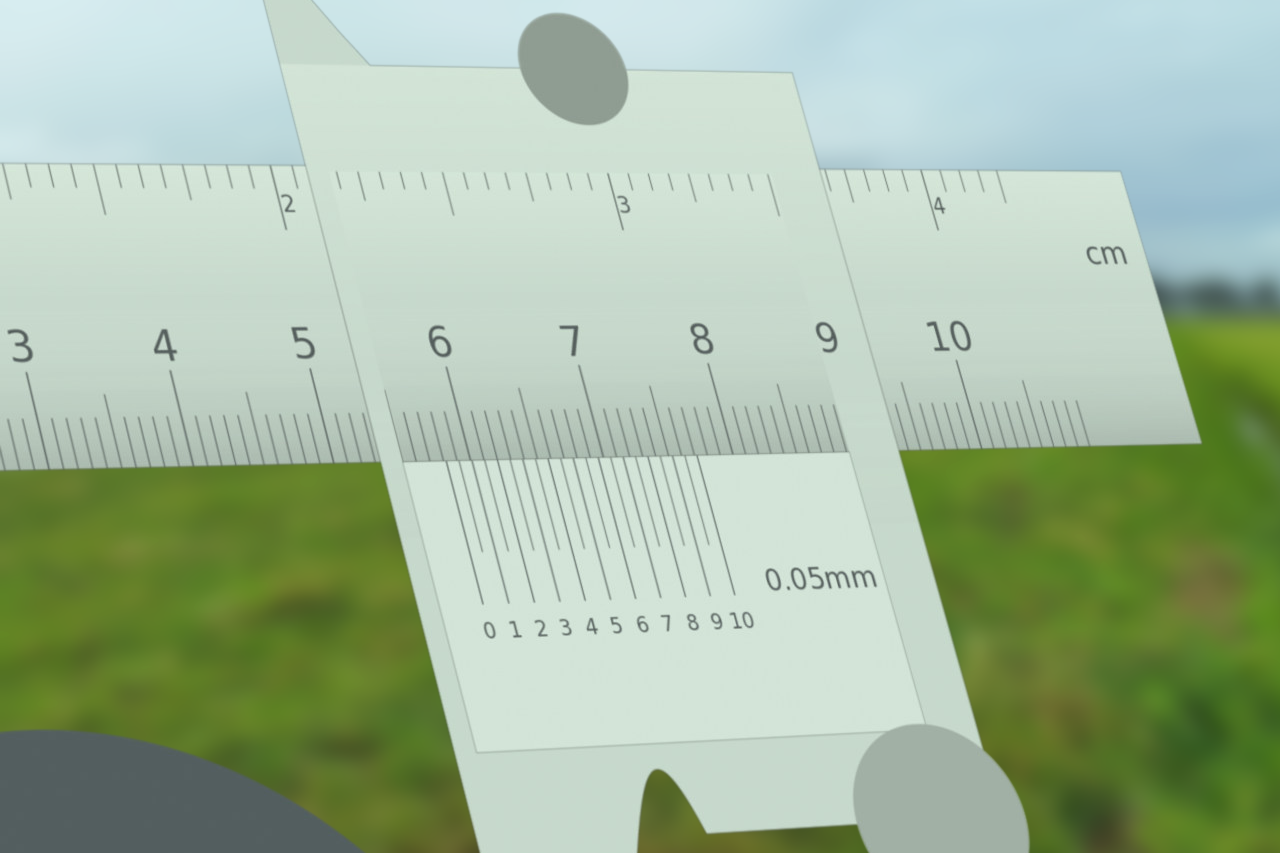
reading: value=58.2 unit=mm
